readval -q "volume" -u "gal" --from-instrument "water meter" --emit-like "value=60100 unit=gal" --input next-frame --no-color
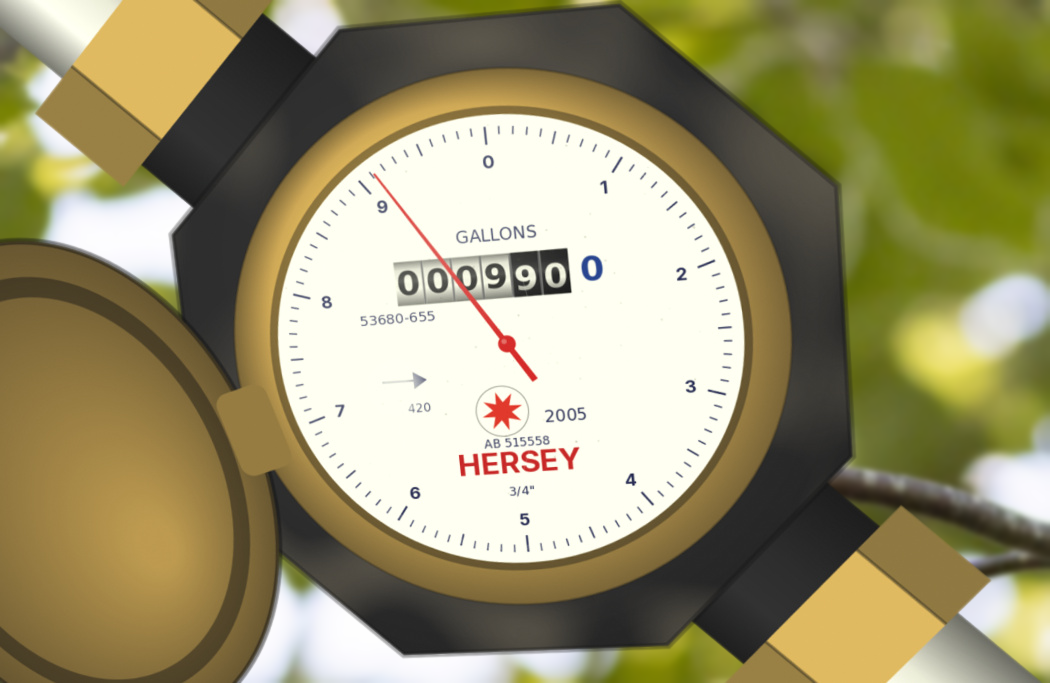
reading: value=9899.1 unit=gal
